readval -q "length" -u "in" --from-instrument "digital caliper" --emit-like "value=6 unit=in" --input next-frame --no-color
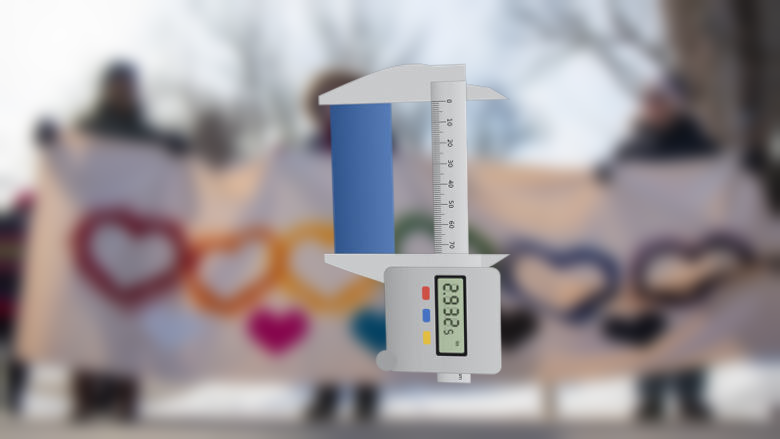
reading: value=2.9325 unit=in
